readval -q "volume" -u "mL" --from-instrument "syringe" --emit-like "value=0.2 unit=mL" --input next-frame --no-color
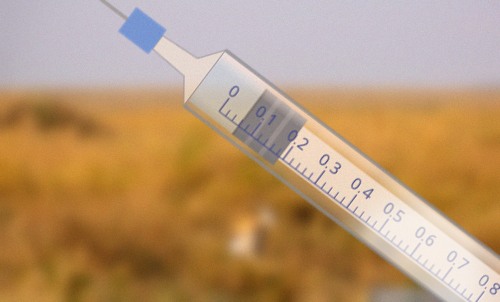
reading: value=0.06 unit=mL
